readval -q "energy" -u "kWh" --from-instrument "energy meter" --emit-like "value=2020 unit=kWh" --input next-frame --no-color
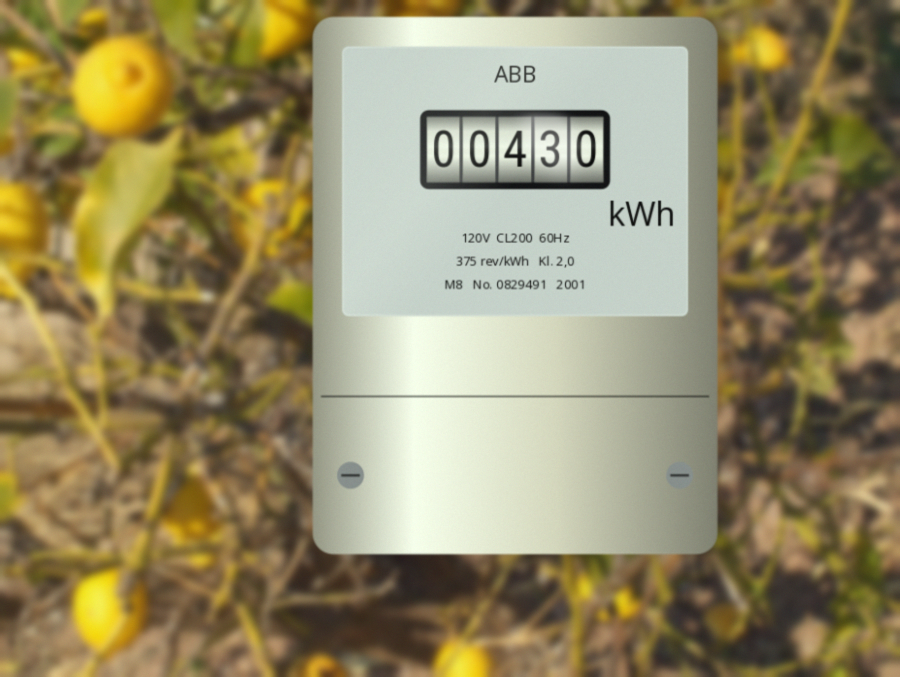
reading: value=430 unit=kWh
